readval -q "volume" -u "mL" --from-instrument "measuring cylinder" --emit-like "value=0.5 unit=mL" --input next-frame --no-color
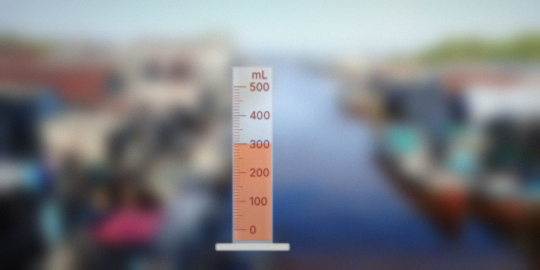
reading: value=300 unit=mL
